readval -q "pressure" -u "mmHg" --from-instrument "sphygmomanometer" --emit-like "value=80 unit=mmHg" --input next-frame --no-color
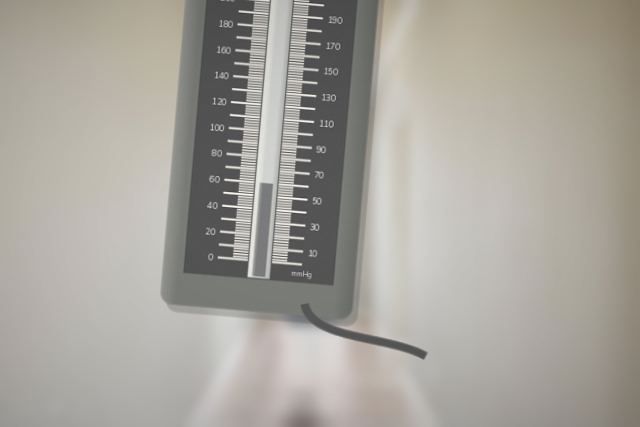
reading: value=60 unit=mmHg
